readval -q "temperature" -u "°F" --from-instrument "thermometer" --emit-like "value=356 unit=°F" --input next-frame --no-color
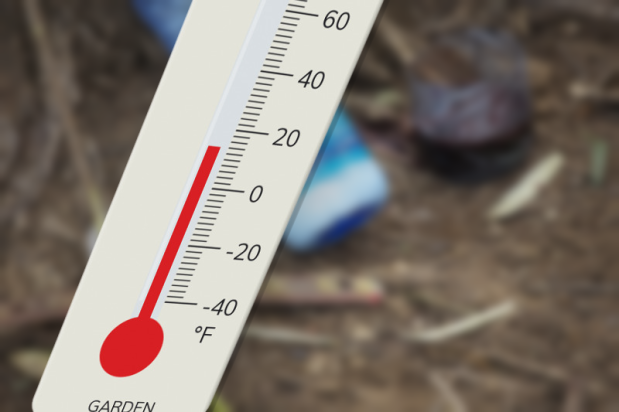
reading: value=14 unit=°F
